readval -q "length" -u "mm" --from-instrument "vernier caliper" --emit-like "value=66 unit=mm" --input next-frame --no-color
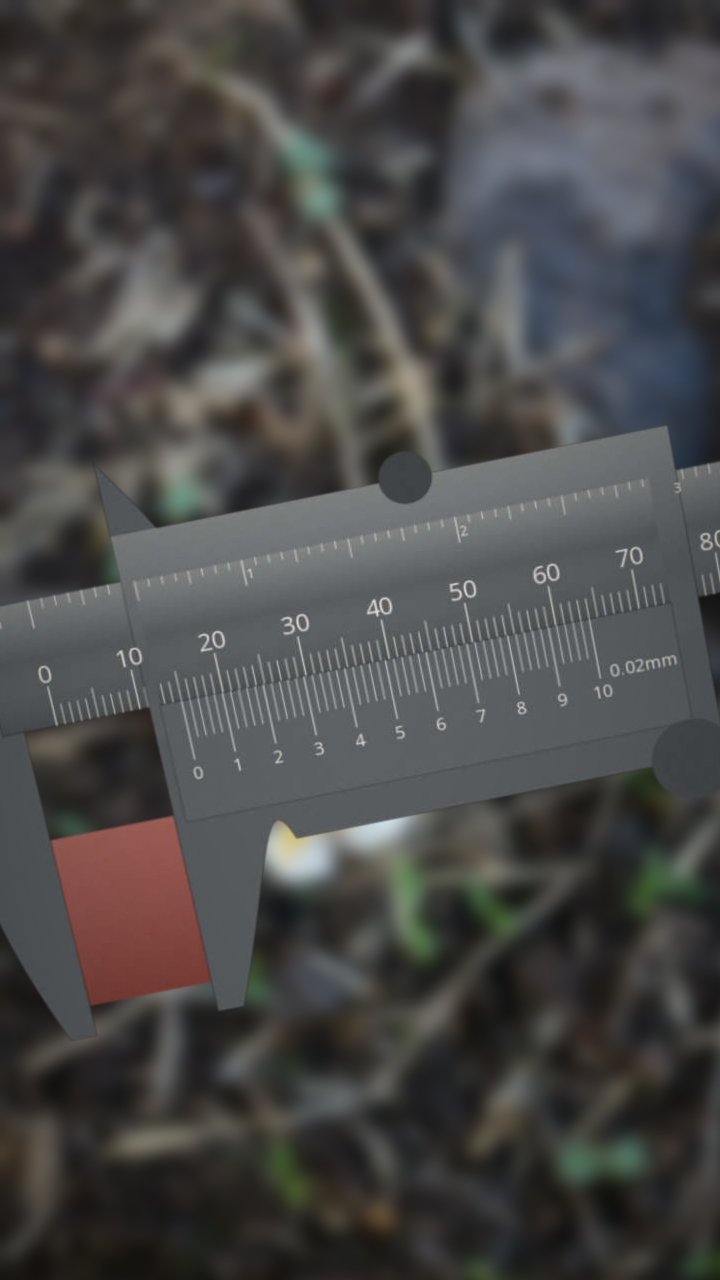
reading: value=15.0 unit=mm
